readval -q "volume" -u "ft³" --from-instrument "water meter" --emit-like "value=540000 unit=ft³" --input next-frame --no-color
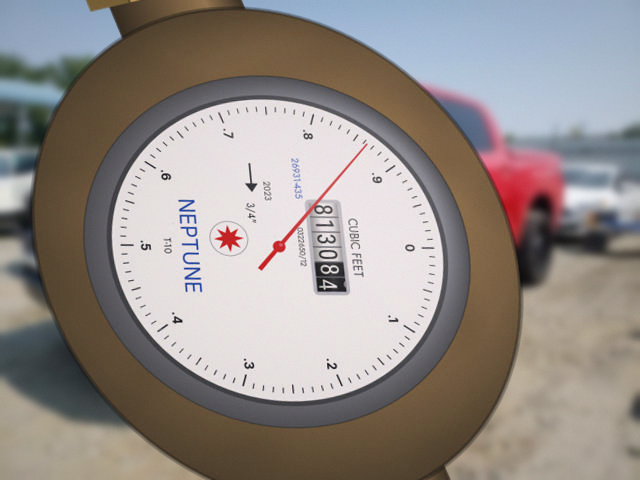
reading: value=813083.86 unit=ft³
